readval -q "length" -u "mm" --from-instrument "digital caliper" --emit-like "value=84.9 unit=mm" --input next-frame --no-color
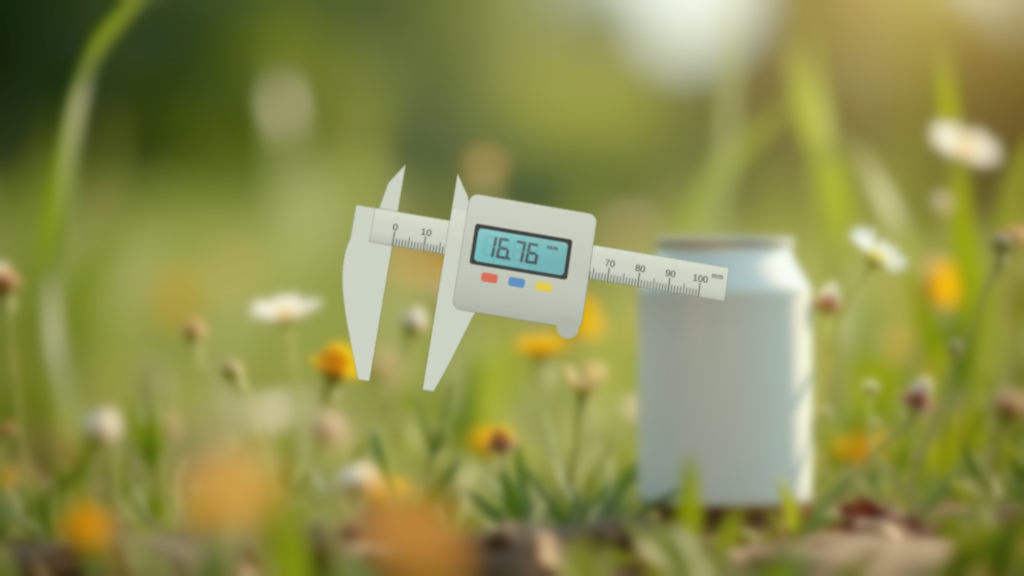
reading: value=16.76 unit=mm
